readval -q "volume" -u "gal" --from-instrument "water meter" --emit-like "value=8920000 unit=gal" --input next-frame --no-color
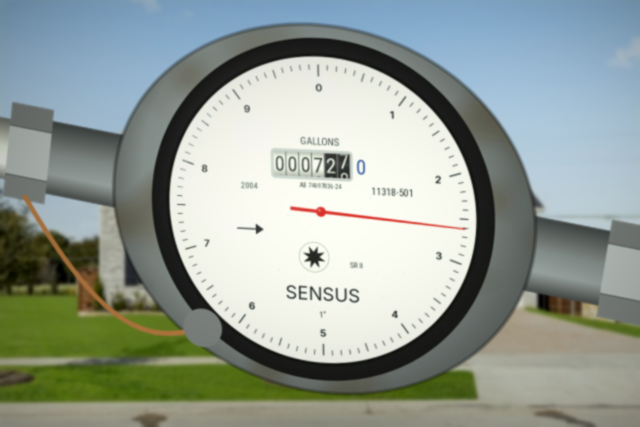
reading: value=7272.6 unit=gal
